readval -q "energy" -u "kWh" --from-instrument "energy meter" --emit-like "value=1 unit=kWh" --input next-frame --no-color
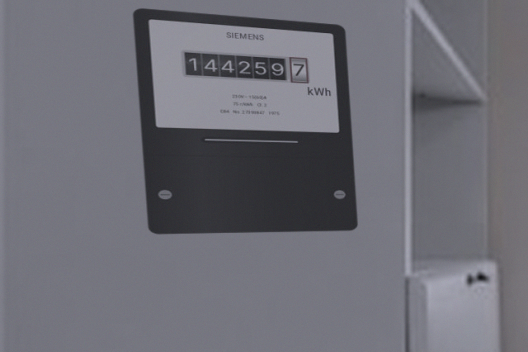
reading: value=144259.7 unit=kWh
